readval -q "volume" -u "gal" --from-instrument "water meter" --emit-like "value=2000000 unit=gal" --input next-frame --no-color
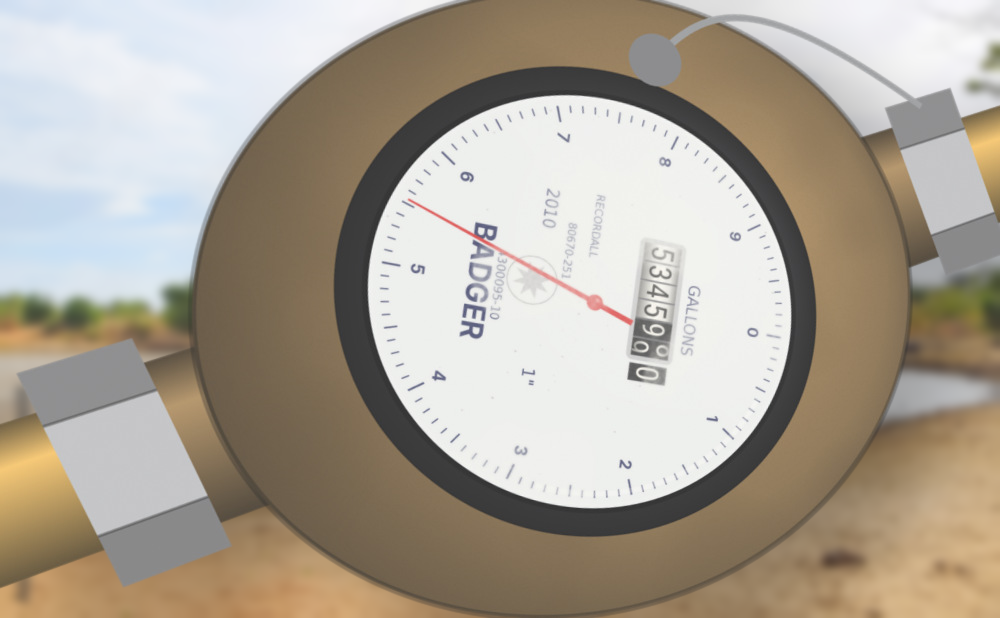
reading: value=5345985.5 unit=gal
